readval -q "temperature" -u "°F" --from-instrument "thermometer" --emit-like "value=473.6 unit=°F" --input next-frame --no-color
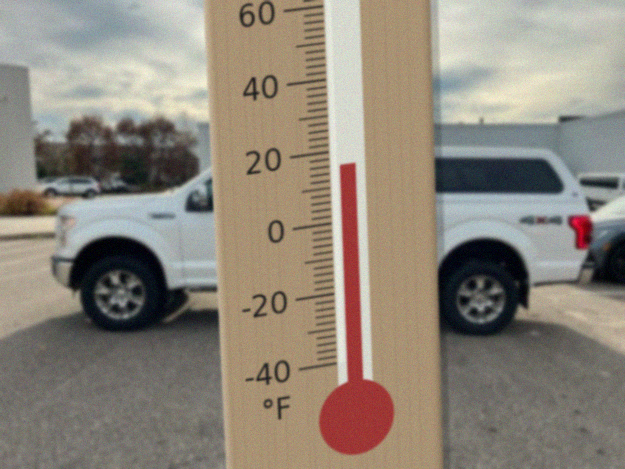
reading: value=16 unit=°F
